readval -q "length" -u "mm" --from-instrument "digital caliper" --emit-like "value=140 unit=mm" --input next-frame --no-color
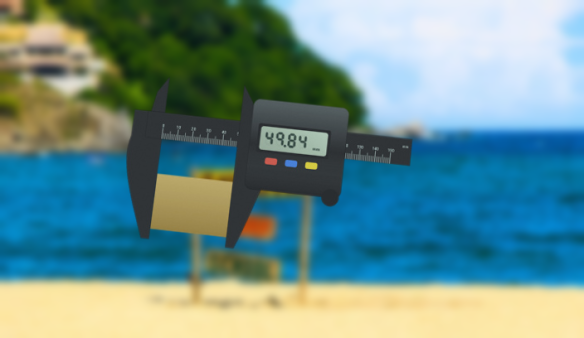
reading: value=49.84 unit=mm
